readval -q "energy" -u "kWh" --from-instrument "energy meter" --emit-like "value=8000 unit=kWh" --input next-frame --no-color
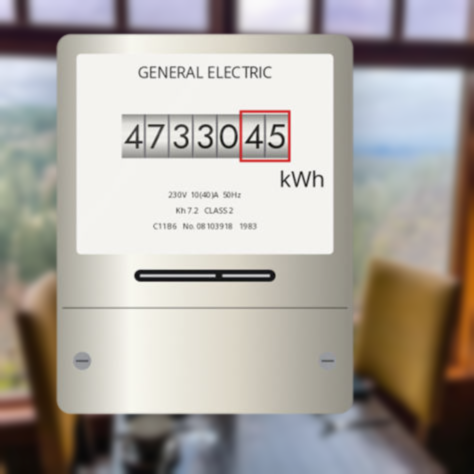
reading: value=47330.45 unit=kWh
